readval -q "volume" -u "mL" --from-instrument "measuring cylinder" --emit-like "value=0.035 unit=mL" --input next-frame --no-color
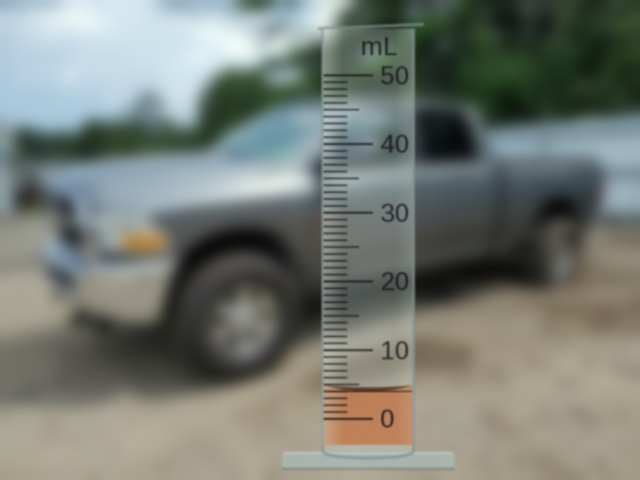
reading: value=4 unit=mL
